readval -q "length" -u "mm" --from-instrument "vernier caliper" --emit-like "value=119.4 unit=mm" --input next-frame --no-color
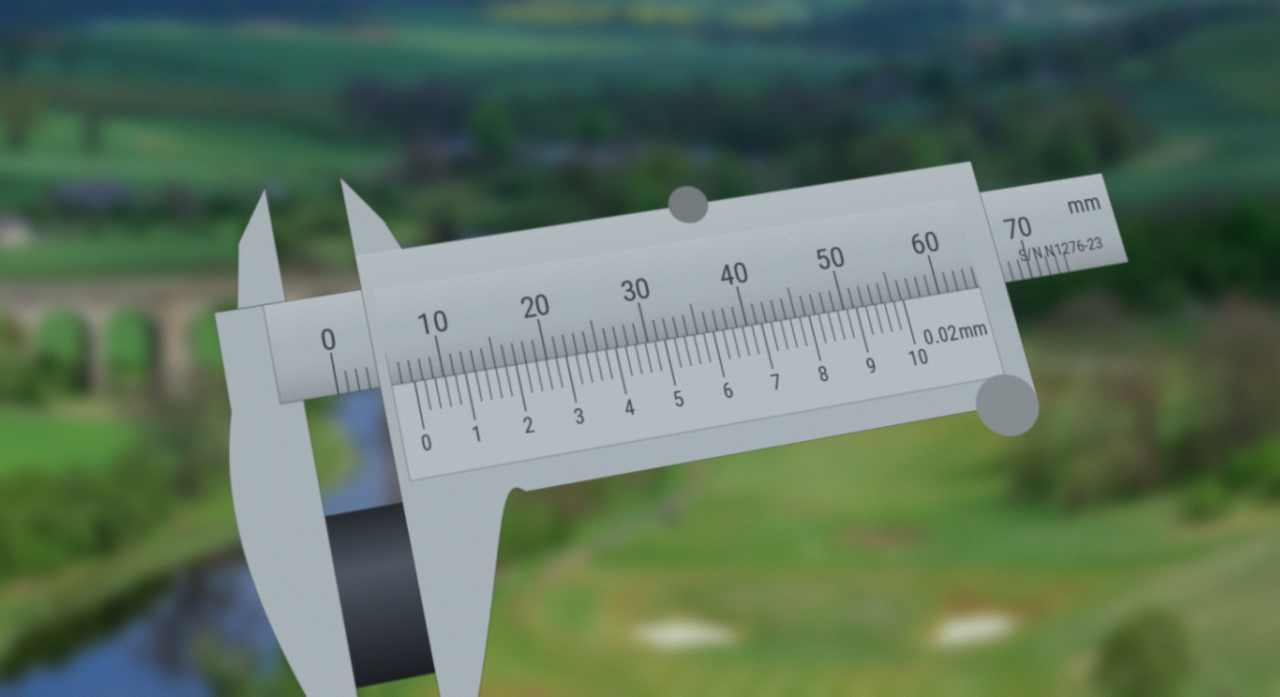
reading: value=7.2 unit=mm
